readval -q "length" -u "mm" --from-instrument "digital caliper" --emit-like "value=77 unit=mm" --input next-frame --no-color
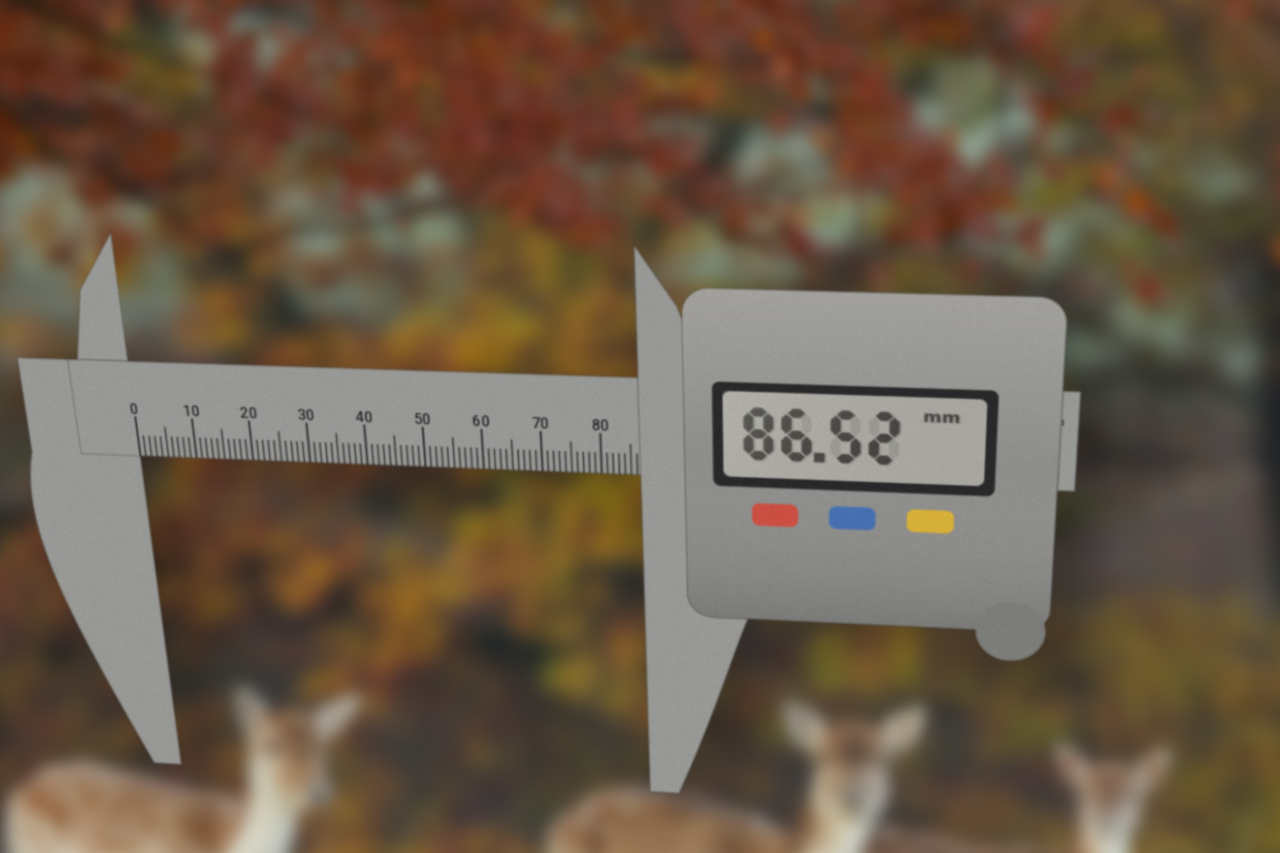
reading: value=86.52 unit=mm
